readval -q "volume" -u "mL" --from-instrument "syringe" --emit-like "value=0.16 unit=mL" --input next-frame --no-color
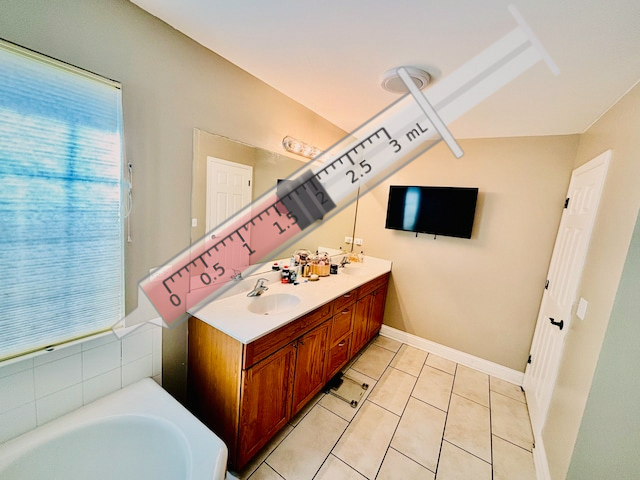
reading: value=1.6 unit=mL
